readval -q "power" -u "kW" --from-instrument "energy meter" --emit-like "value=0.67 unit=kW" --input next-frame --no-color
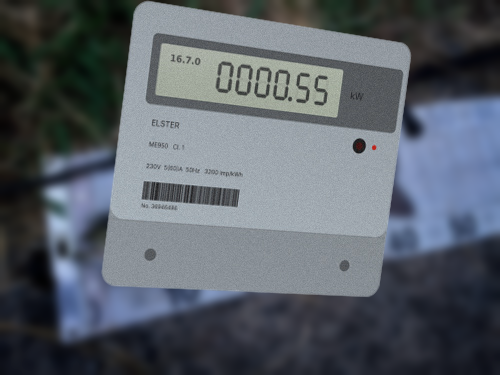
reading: value=0.55 unit=kW
